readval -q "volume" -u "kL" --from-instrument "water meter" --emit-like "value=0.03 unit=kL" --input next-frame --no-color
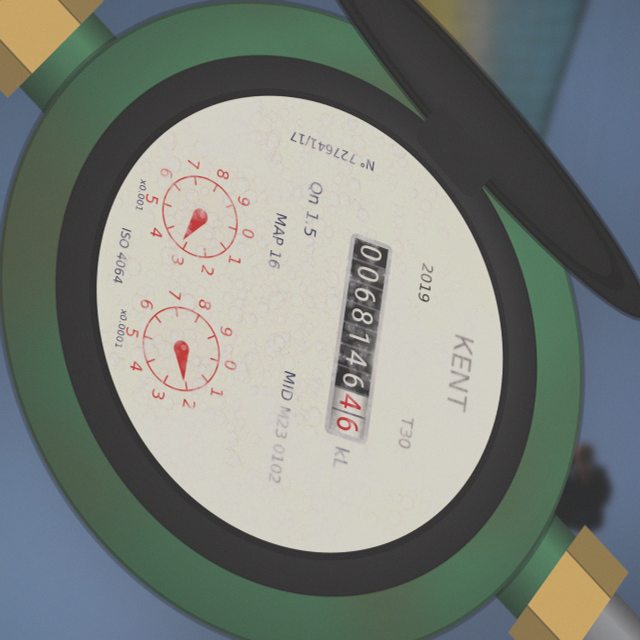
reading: value=68146.4632 unit=kL
